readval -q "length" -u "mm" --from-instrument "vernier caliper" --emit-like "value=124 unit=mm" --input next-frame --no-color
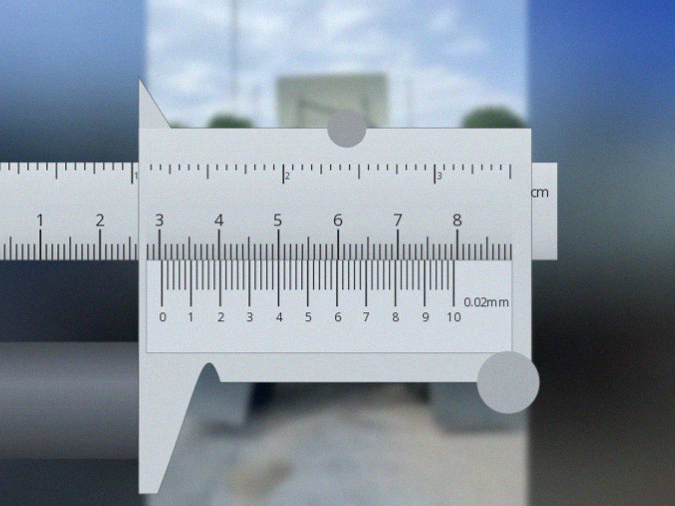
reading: value=30.4 unit=mm
